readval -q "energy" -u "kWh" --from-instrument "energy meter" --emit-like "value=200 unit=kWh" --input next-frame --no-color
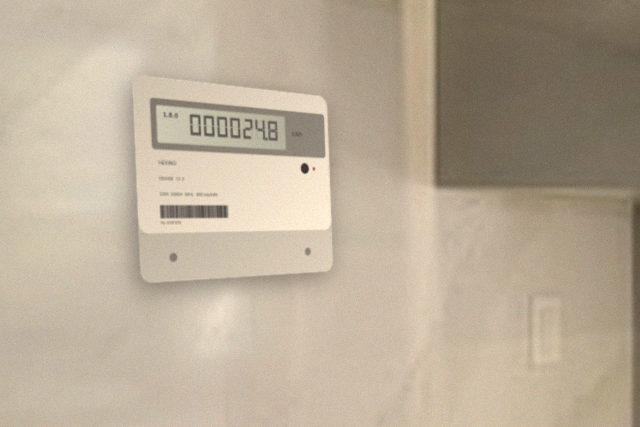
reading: value=24.8 unit=kWh
